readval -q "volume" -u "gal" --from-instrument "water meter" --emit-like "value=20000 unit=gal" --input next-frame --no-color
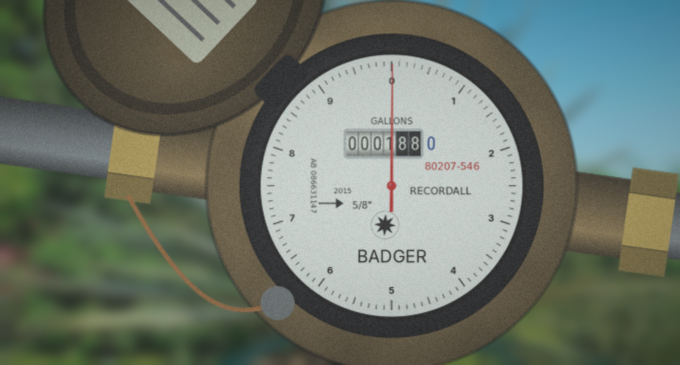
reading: value=1880.0 unit=gal
